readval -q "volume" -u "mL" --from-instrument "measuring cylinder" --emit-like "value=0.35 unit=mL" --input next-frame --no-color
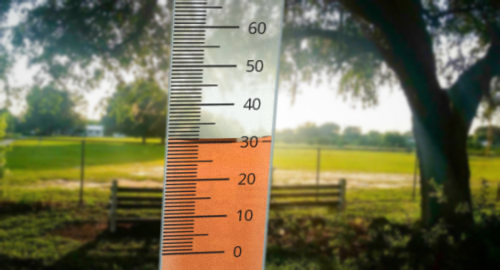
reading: value=30 unit=mL
